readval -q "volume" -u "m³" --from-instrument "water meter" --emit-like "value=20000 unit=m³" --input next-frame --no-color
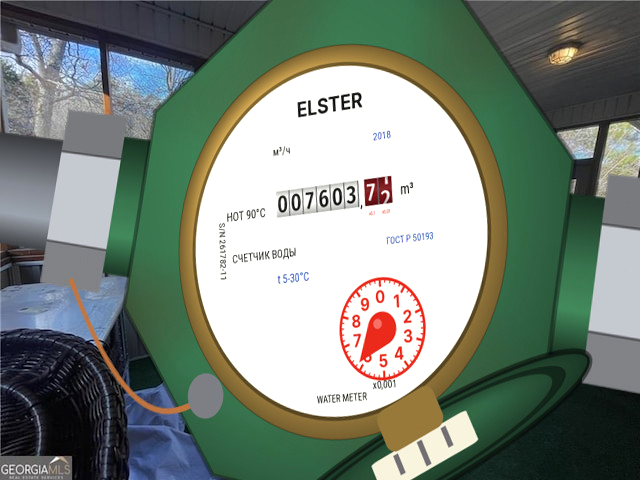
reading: value=7603.716 unit=m³
